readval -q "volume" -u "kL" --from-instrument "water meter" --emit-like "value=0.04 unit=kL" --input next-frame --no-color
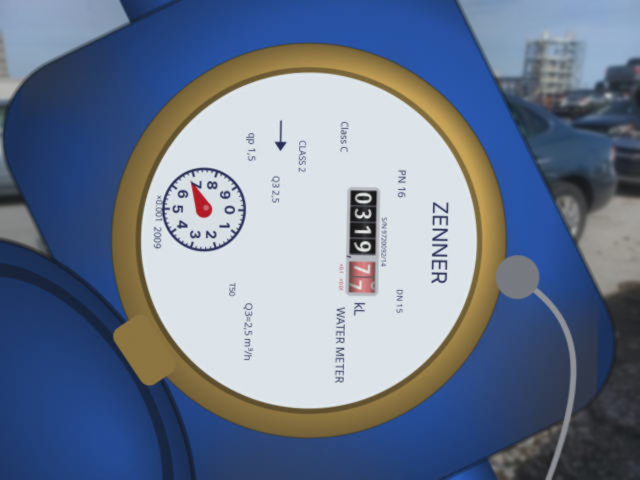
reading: value=319.766 unit=kL
